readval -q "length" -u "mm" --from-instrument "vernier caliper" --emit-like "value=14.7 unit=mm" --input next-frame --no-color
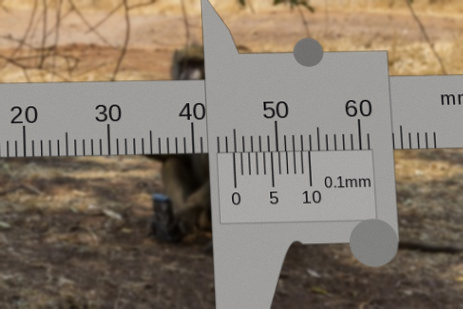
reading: value=44.8 unit=mm
